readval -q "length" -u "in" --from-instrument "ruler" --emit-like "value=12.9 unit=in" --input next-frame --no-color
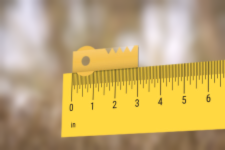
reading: value=3 unit=in
